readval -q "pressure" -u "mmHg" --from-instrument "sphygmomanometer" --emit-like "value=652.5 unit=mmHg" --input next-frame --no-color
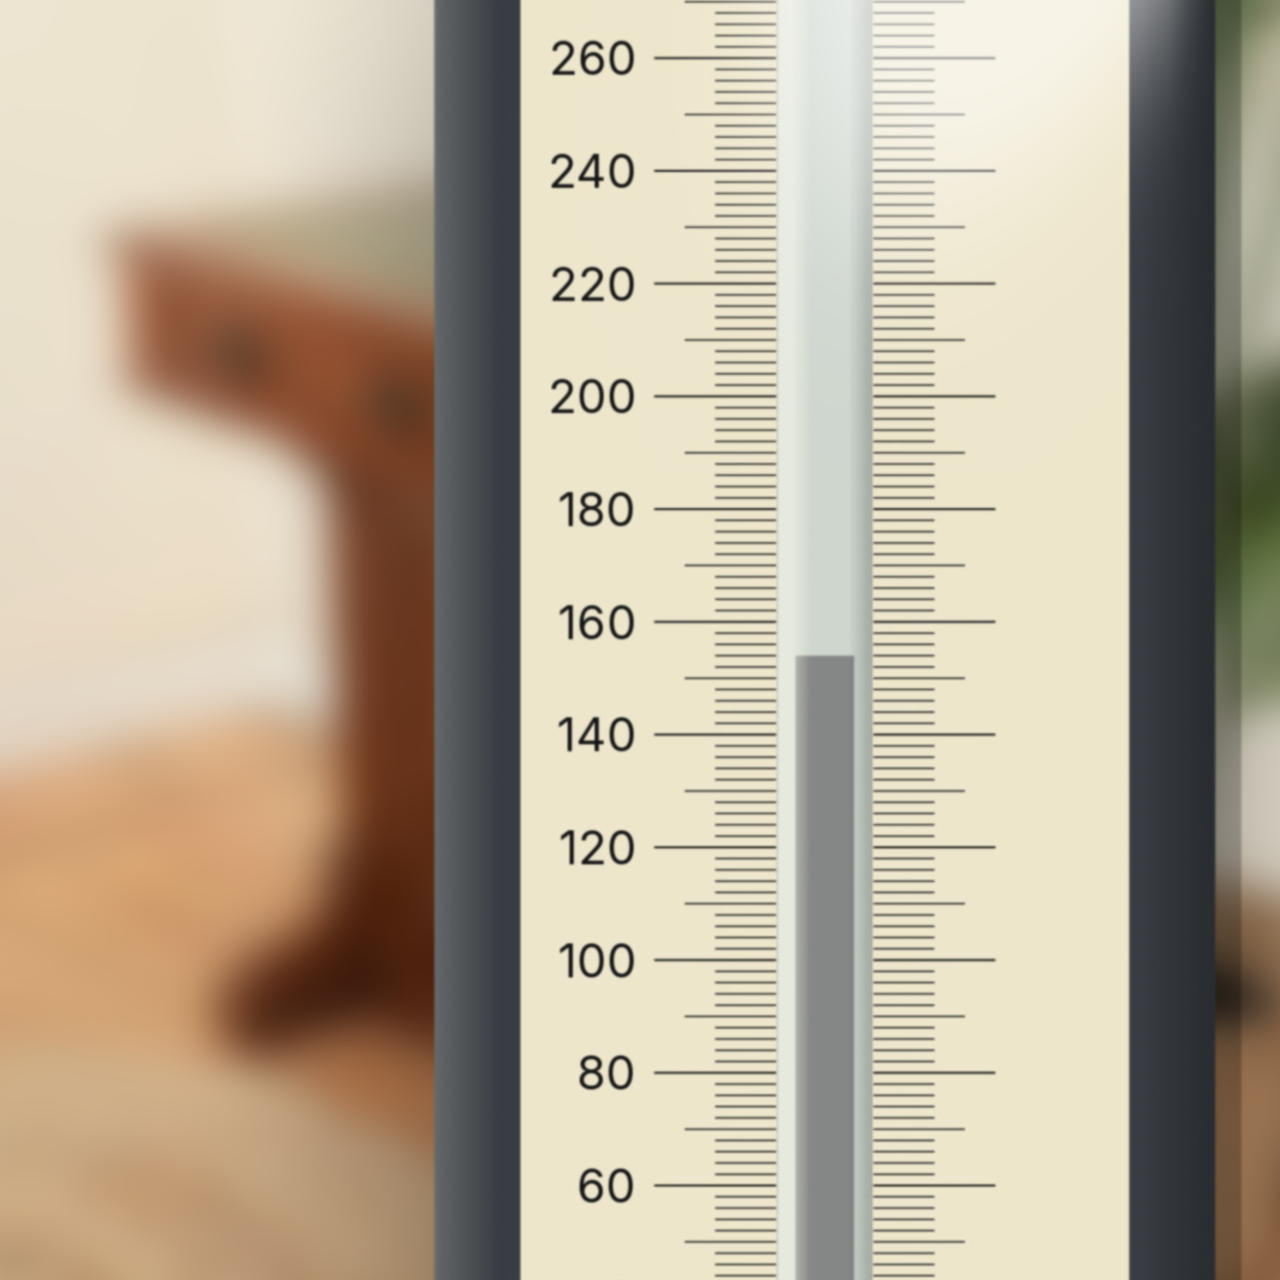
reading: value=154 unit=mmHg
